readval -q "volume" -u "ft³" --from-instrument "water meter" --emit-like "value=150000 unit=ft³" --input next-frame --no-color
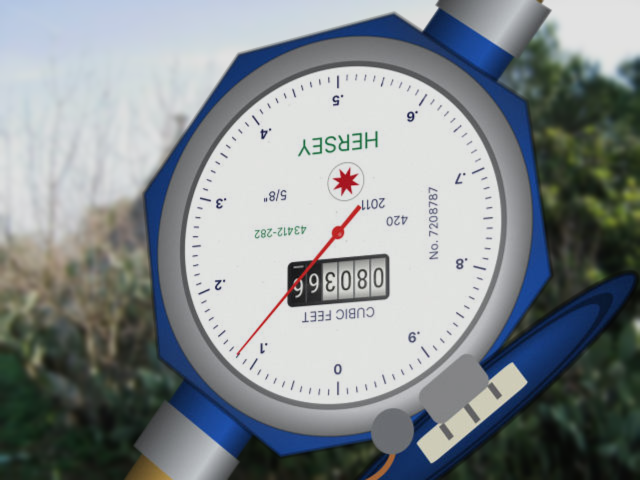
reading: value=80366.12 unit=ft³
